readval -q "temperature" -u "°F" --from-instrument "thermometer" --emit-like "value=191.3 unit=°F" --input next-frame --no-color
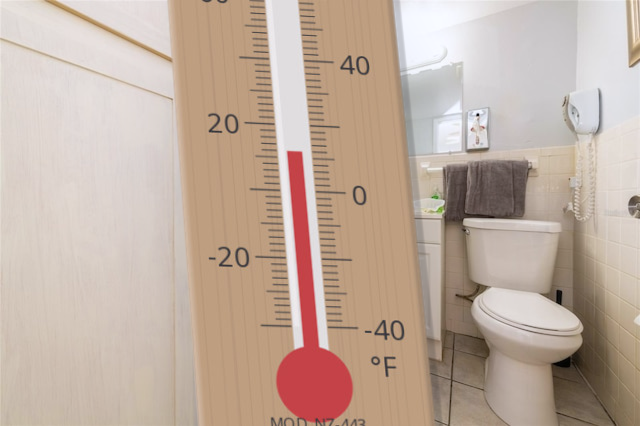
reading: value=12 unit=°F
